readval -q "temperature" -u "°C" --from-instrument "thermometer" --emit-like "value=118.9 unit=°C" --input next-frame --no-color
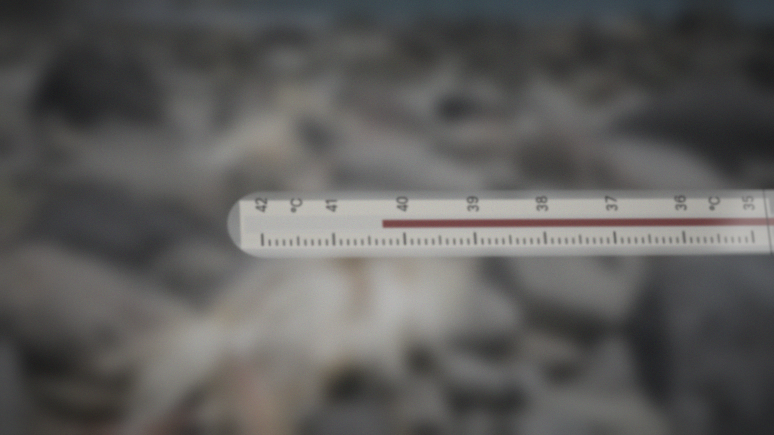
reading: value=40.3 unit=°C
